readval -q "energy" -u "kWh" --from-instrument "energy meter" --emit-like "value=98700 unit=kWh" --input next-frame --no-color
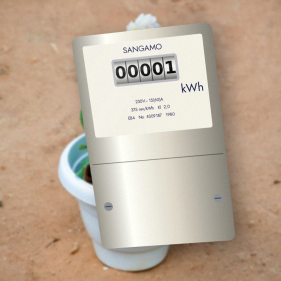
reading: value=1 unit=kWh
